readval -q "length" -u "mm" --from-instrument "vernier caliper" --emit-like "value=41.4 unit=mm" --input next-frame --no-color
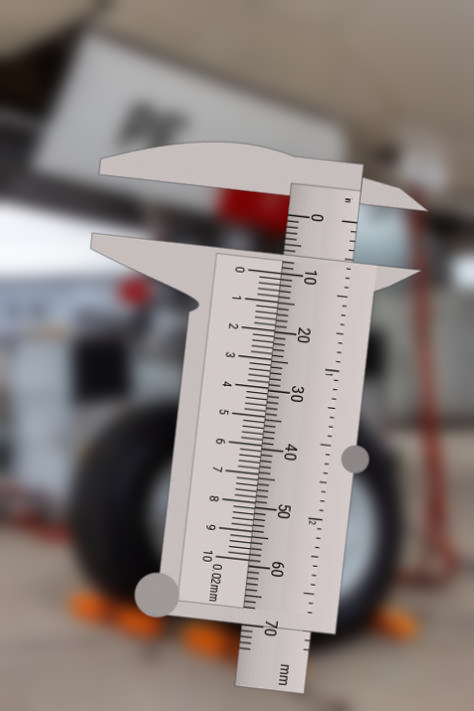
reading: value=10.0 unit=mm
